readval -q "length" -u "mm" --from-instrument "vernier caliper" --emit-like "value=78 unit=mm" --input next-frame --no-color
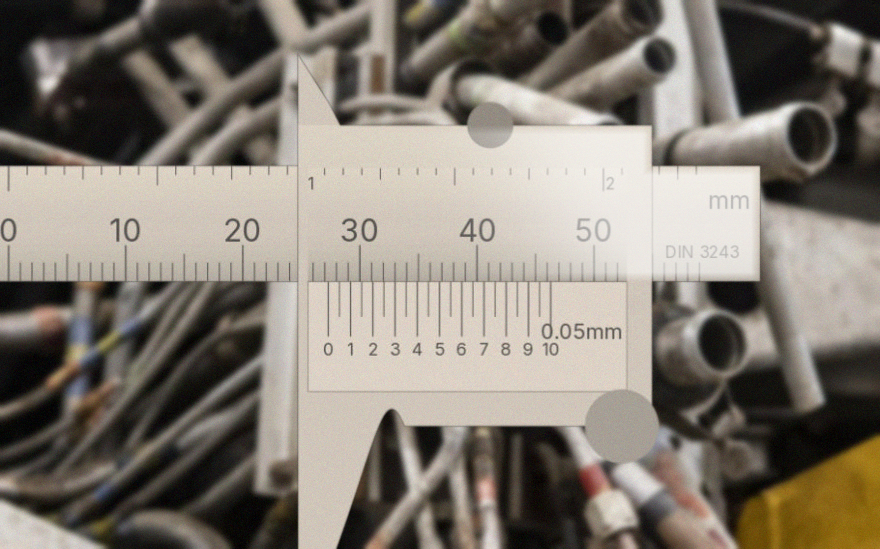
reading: value=27.3 unit=mm
